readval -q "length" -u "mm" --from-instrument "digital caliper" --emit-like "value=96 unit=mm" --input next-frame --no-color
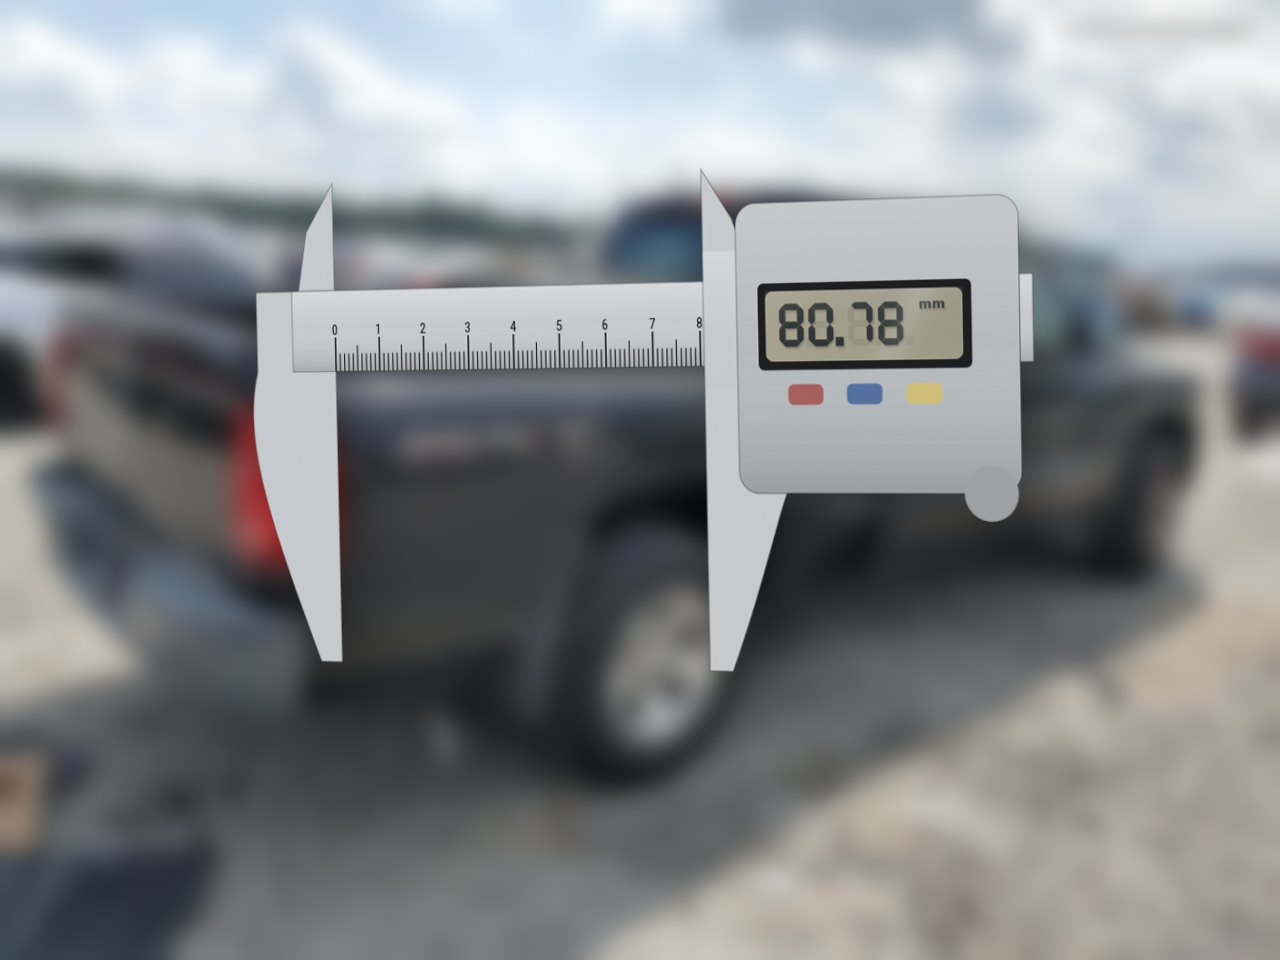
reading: value=80.78 unit=mm
